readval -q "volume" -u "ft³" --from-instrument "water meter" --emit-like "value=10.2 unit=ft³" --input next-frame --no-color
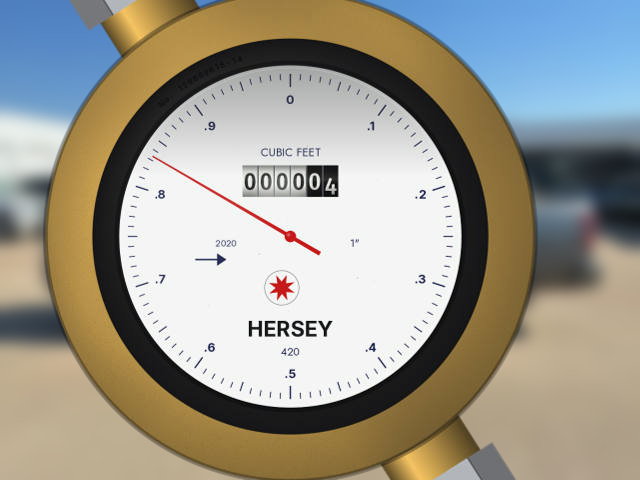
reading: value=3.83 unit=ft³
